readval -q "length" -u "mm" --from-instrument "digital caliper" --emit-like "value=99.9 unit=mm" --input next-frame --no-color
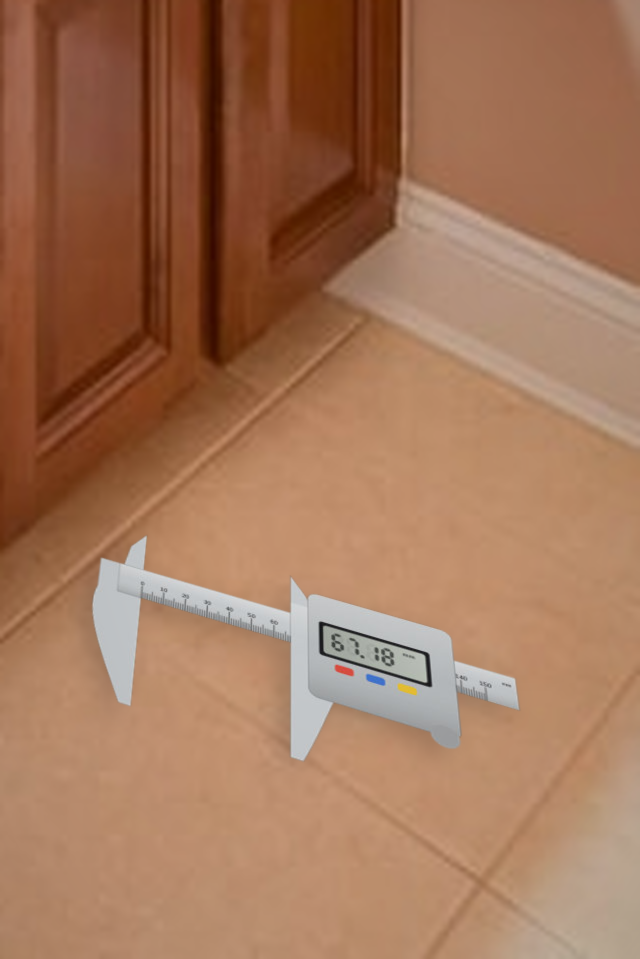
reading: value=67.18 unit=mm
